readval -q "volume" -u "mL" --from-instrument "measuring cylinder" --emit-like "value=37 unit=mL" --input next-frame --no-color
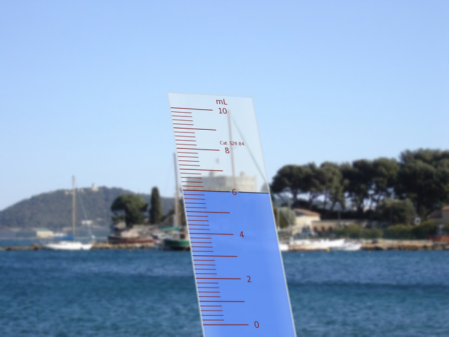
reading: value=6 unit=mL
